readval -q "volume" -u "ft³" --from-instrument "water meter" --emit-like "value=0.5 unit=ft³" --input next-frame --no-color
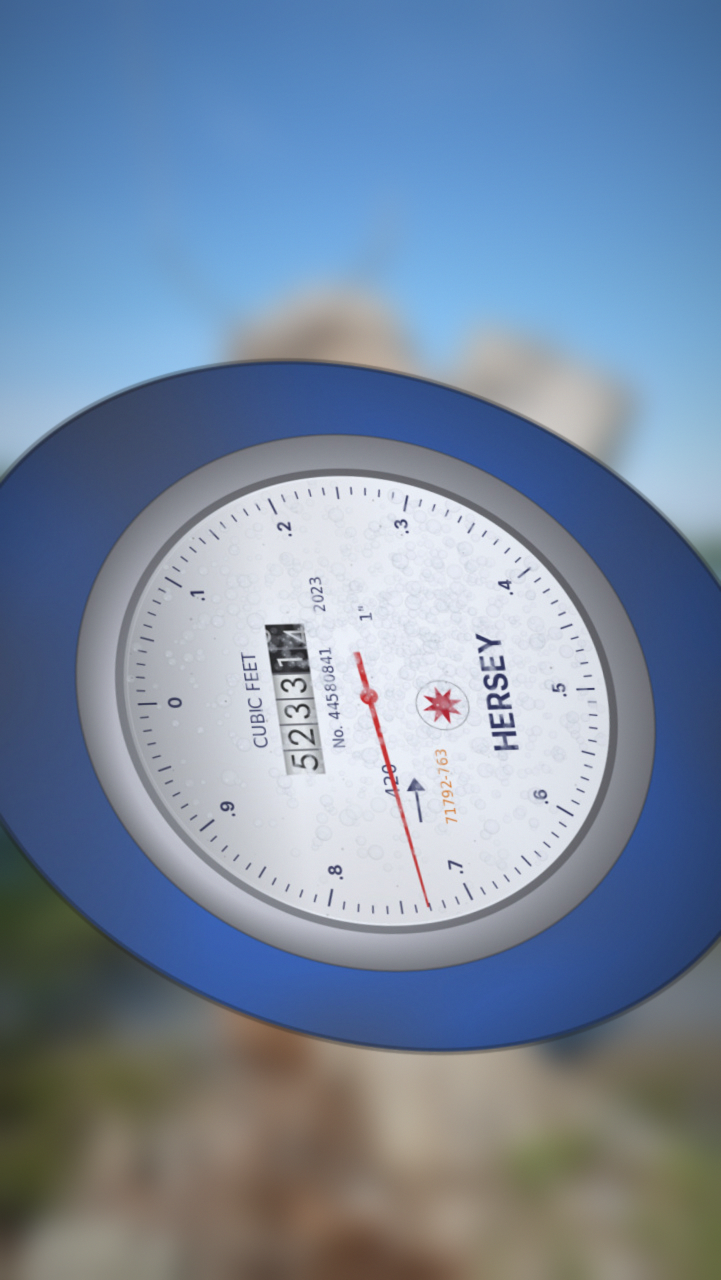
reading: value=523313.73 unit=ft³
